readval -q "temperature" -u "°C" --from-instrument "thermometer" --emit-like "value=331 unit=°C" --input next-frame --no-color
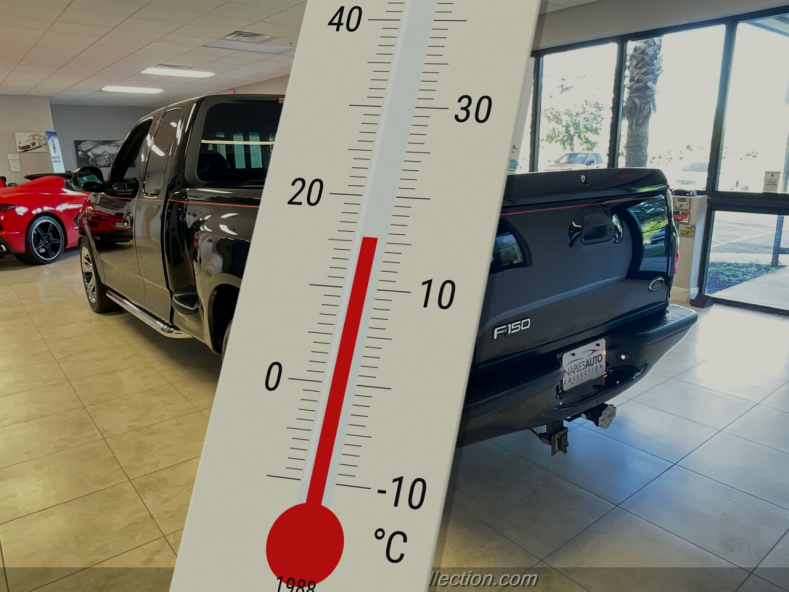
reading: value=15.5 unit=°C
